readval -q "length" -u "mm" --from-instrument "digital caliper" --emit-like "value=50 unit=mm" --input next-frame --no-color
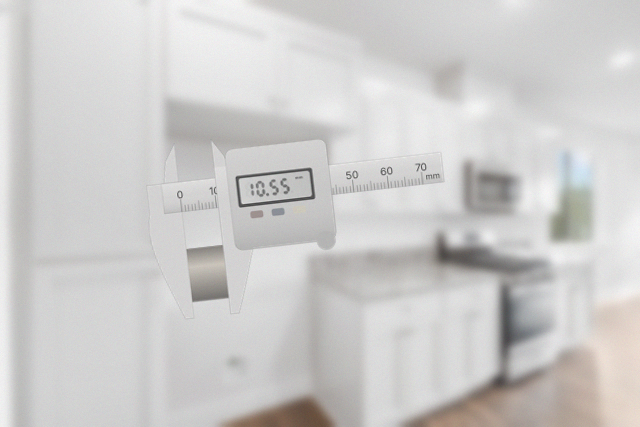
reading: value=10.55 unit=mm
